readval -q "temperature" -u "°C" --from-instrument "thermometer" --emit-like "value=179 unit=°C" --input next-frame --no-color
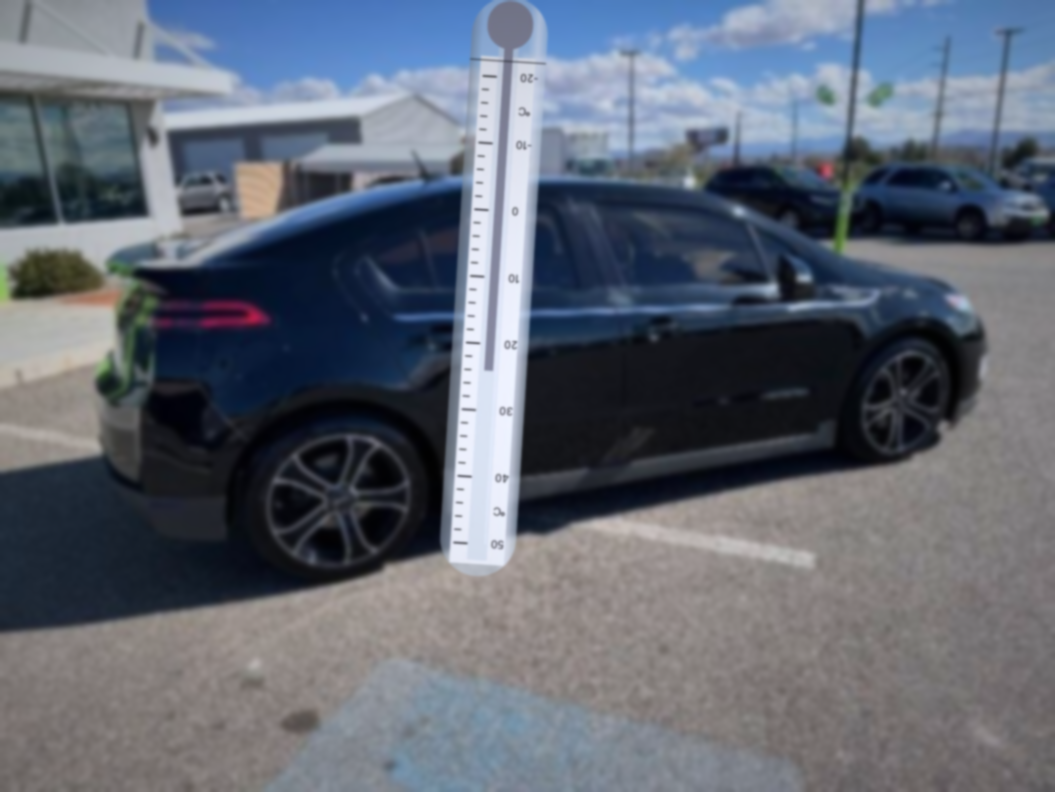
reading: value=24 unit=°C
